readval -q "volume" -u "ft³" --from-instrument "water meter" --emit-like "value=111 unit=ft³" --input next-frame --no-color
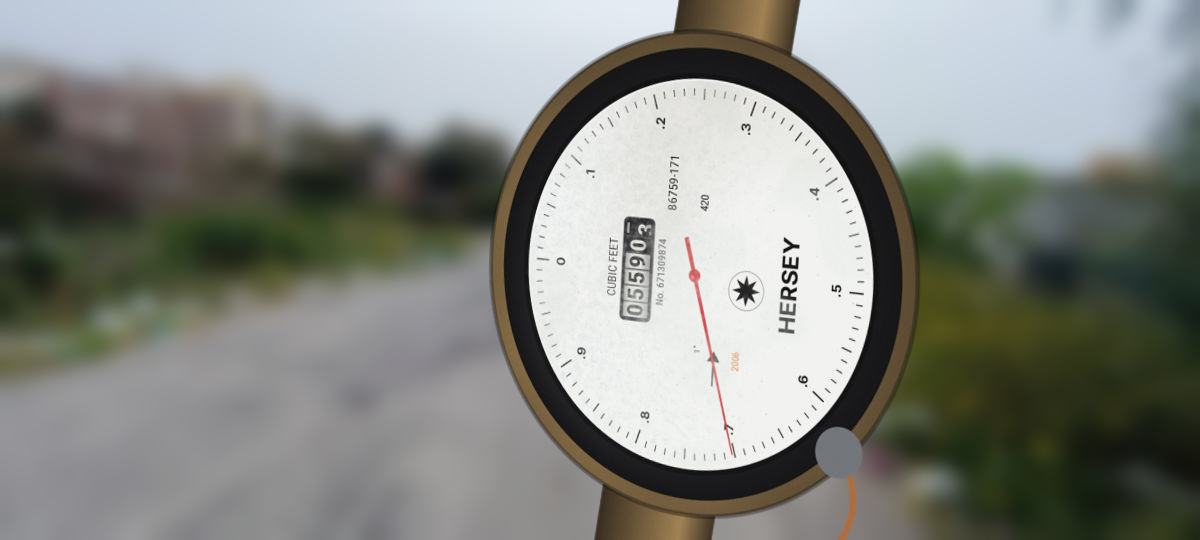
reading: value=55902.70 unit=ft³
